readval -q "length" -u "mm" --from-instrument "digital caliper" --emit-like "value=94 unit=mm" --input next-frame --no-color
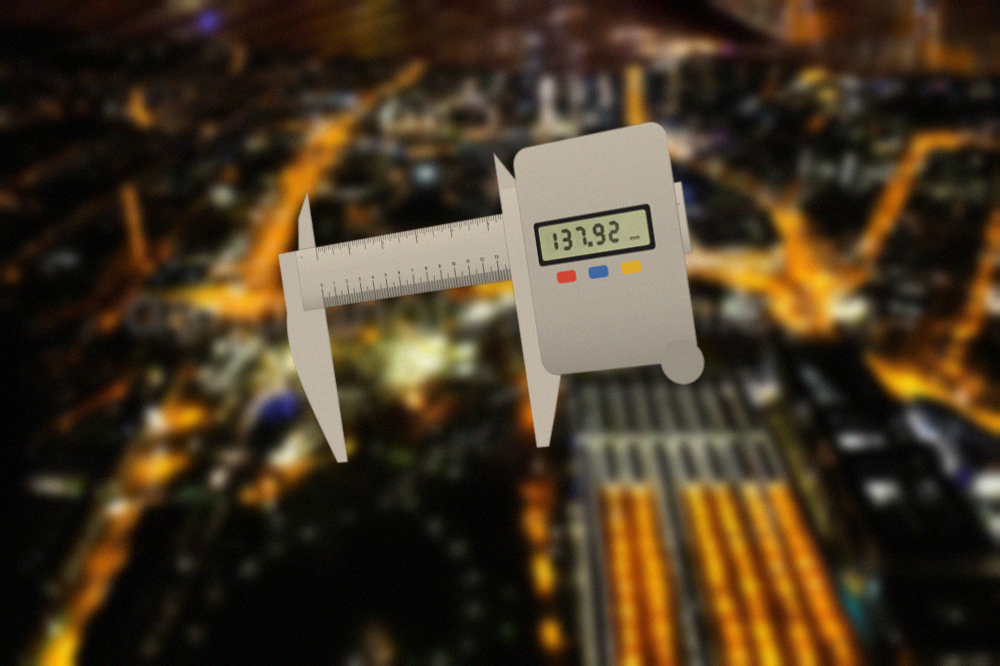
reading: value=137.92 unit=mm
